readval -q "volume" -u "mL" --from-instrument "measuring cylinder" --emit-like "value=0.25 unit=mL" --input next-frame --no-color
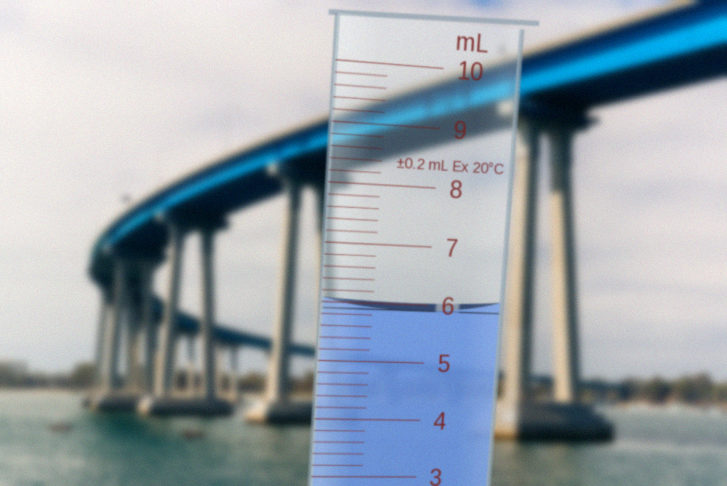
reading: value=5.9 unit=mL
